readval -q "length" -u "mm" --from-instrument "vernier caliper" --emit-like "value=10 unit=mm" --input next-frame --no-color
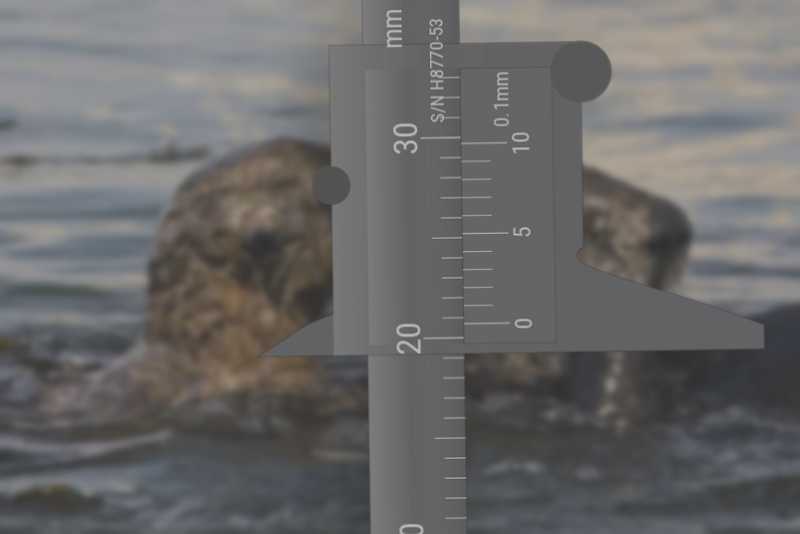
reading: value=20.7 unit=mm
